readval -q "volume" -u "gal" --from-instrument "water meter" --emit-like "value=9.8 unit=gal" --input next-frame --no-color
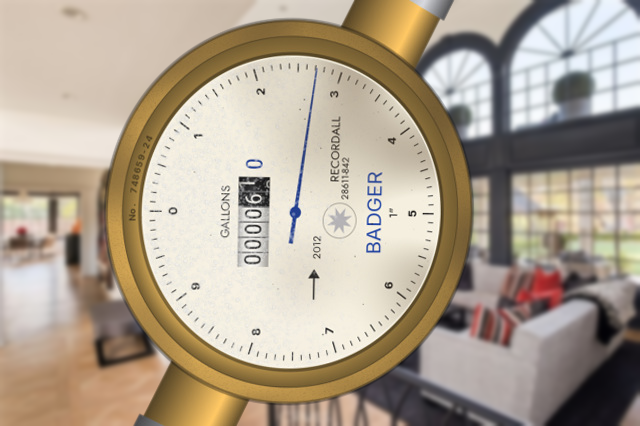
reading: value=612.7 unit=gal
